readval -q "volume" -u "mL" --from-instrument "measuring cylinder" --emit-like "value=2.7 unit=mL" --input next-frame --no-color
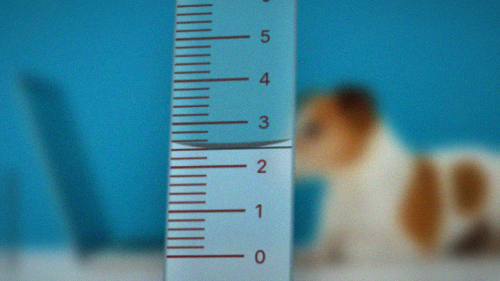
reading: value=2.4 unit=mL
